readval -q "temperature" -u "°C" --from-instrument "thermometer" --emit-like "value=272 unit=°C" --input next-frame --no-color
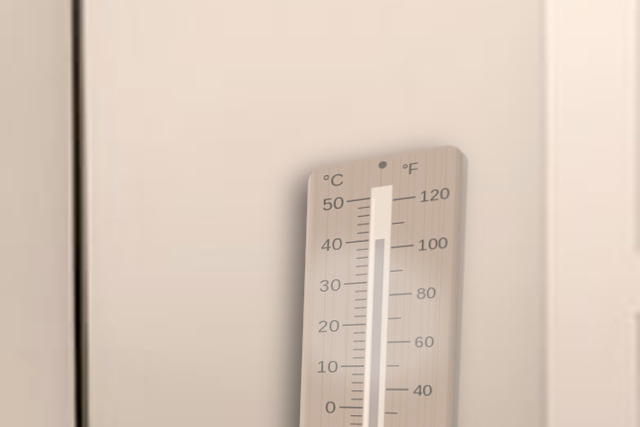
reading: value=40 unit=°C
